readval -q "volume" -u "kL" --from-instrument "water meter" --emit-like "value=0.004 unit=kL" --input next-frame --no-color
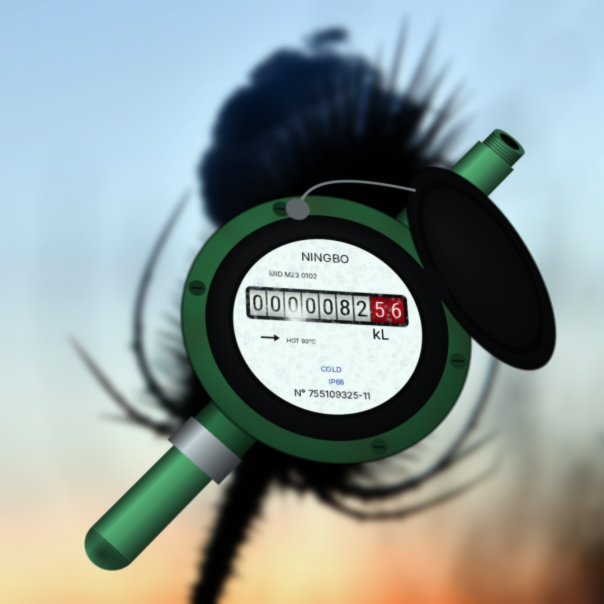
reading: value=82.56 unit=kL
